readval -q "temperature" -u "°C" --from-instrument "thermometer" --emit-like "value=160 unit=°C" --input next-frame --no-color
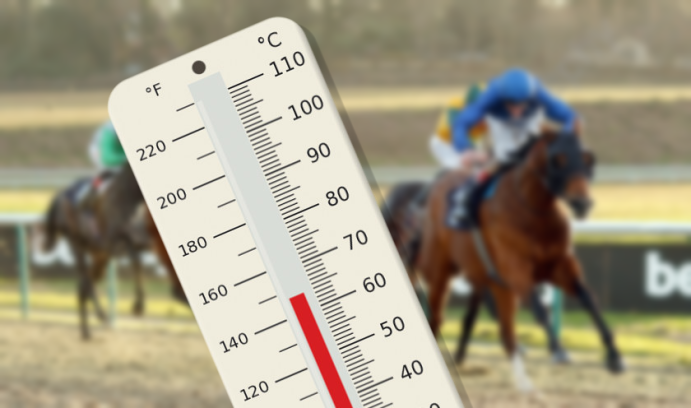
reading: value=64 unit=°C
